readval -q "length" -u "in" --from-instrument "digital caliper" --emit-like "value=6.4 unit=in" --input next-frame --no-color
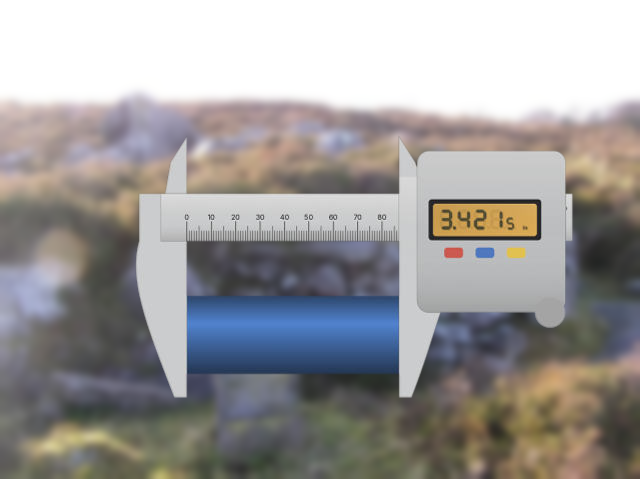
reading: value=3.4215 unit=in
